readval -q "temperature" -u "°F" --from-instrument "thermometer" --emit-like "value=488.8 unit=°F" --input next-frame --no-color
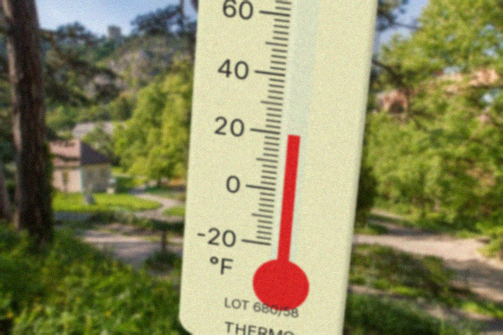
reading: value=20 unit=°F
